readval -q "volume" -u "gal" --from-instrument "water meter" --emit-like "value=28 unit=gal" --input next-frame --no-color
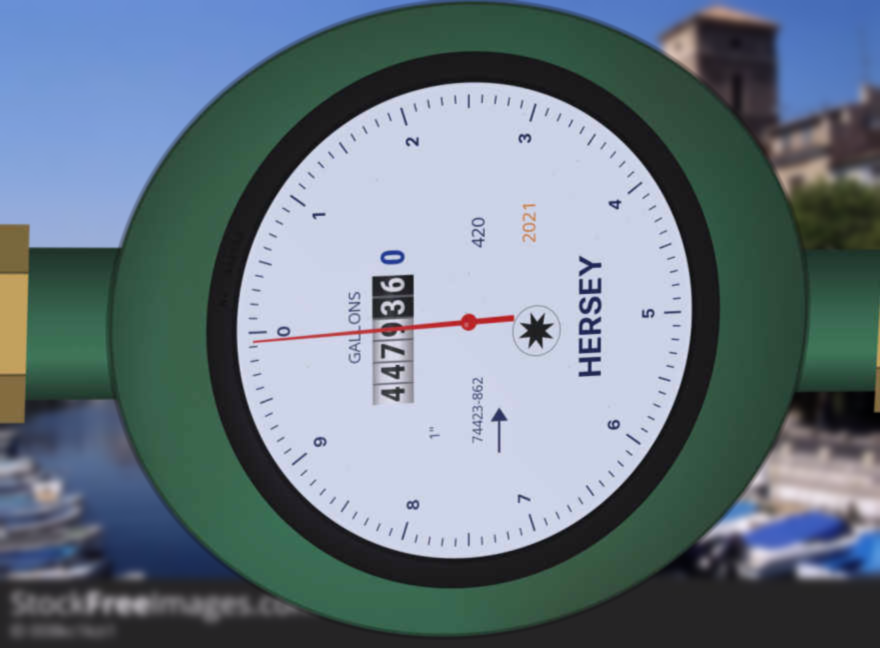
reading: value=4479359.9 unit=gal
